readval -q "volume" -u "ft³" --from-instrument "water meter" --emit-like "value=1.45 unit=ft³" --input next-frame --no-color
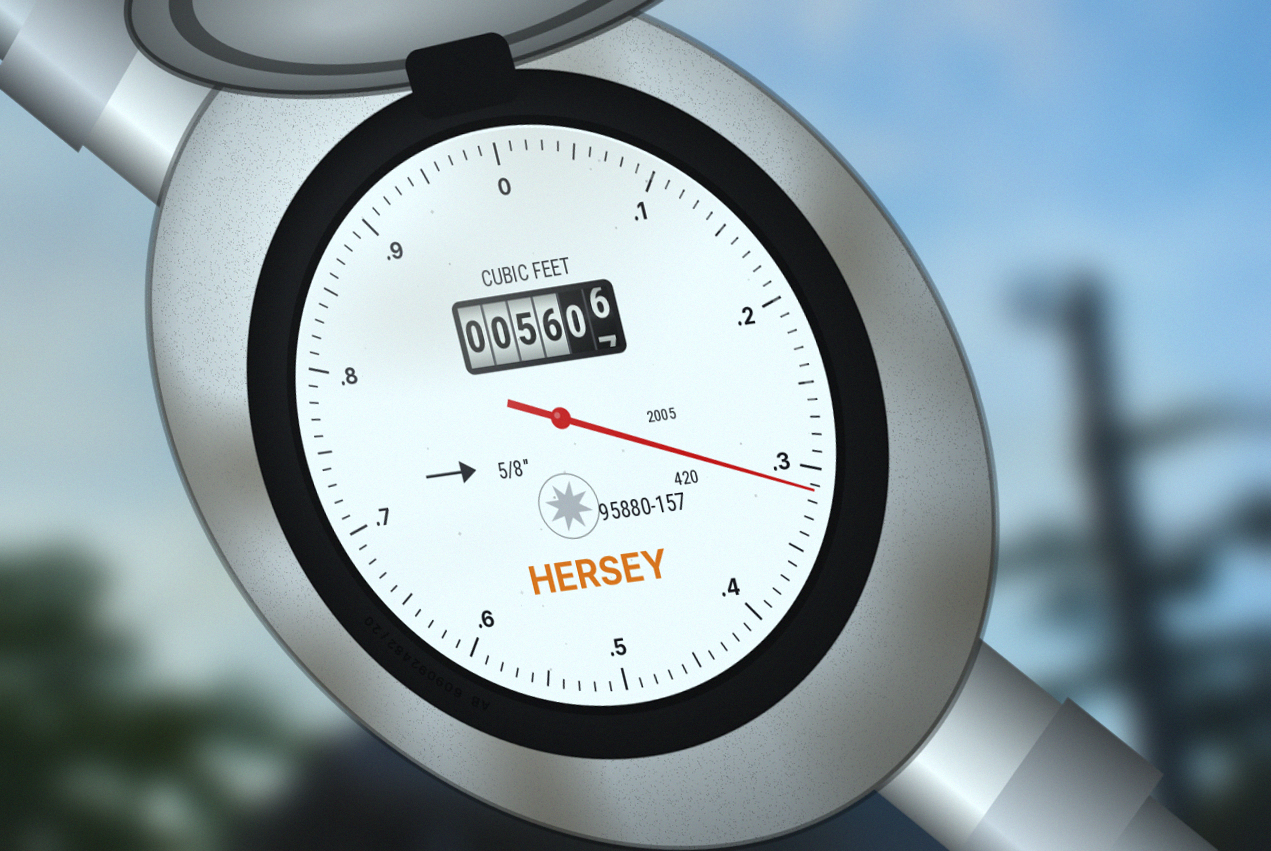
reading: value=5606.31 unit=ft³
